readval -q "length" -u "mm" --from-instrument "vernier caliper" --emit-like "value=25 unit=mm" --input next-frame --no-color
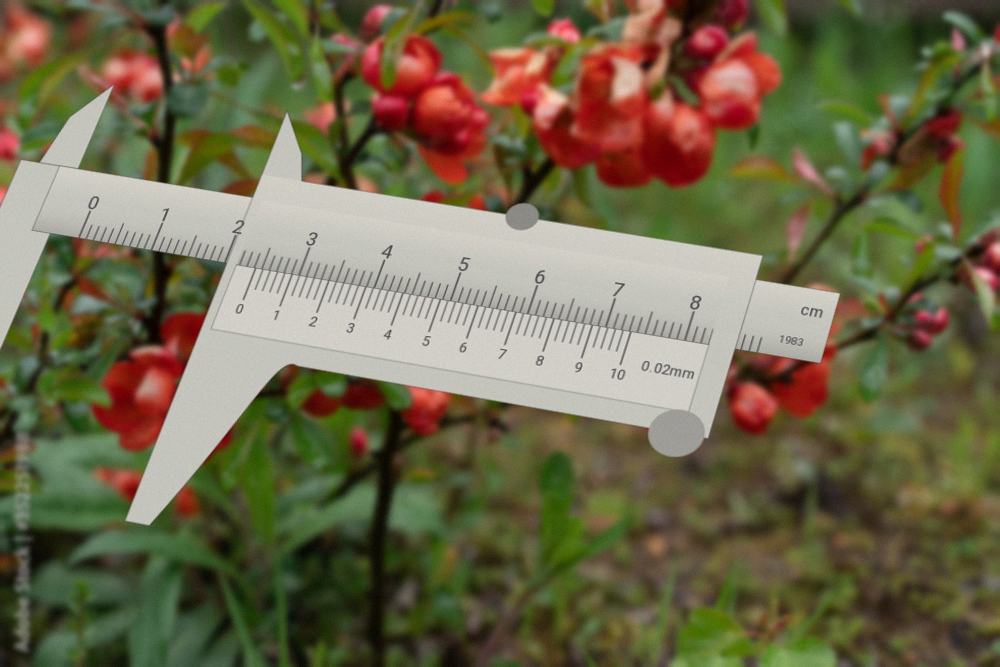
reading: value=24.2 unit=mm
